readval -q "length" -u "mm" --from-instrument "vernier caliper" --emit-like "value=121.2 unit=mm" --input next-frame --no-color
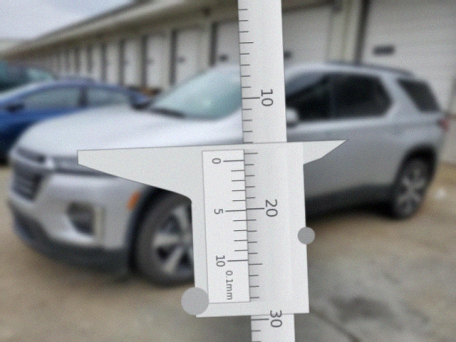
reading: value=15.6 unit=mm
